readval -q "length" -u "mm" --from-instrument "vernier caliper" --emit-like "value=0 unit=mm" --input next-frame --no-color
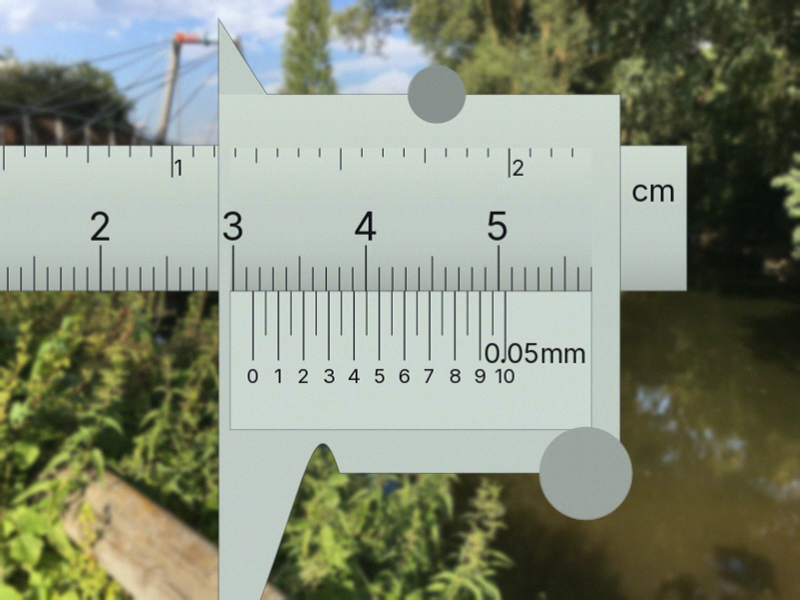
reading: value=31.5 unit=mm
